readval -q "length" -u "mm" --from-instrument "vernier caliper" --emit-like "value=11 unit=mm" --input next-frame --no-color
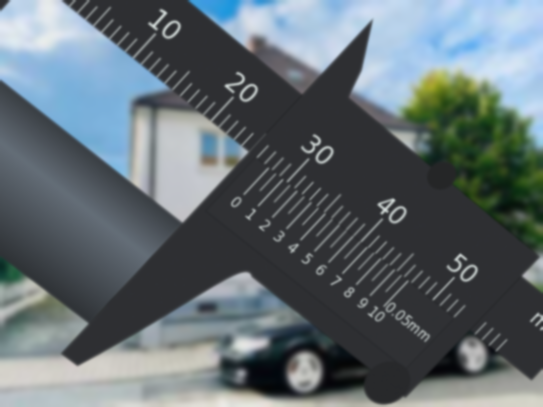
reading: value=27.6 unit=mm
